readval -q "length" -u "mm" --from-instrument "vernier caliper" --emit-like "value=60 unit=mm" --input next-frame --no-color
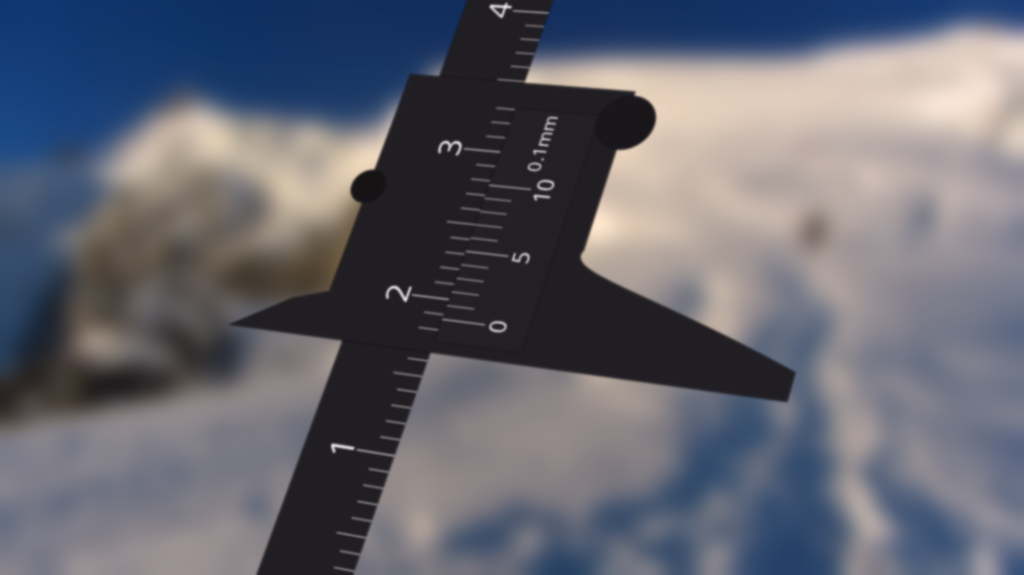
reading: value=18.7 unit=mm
